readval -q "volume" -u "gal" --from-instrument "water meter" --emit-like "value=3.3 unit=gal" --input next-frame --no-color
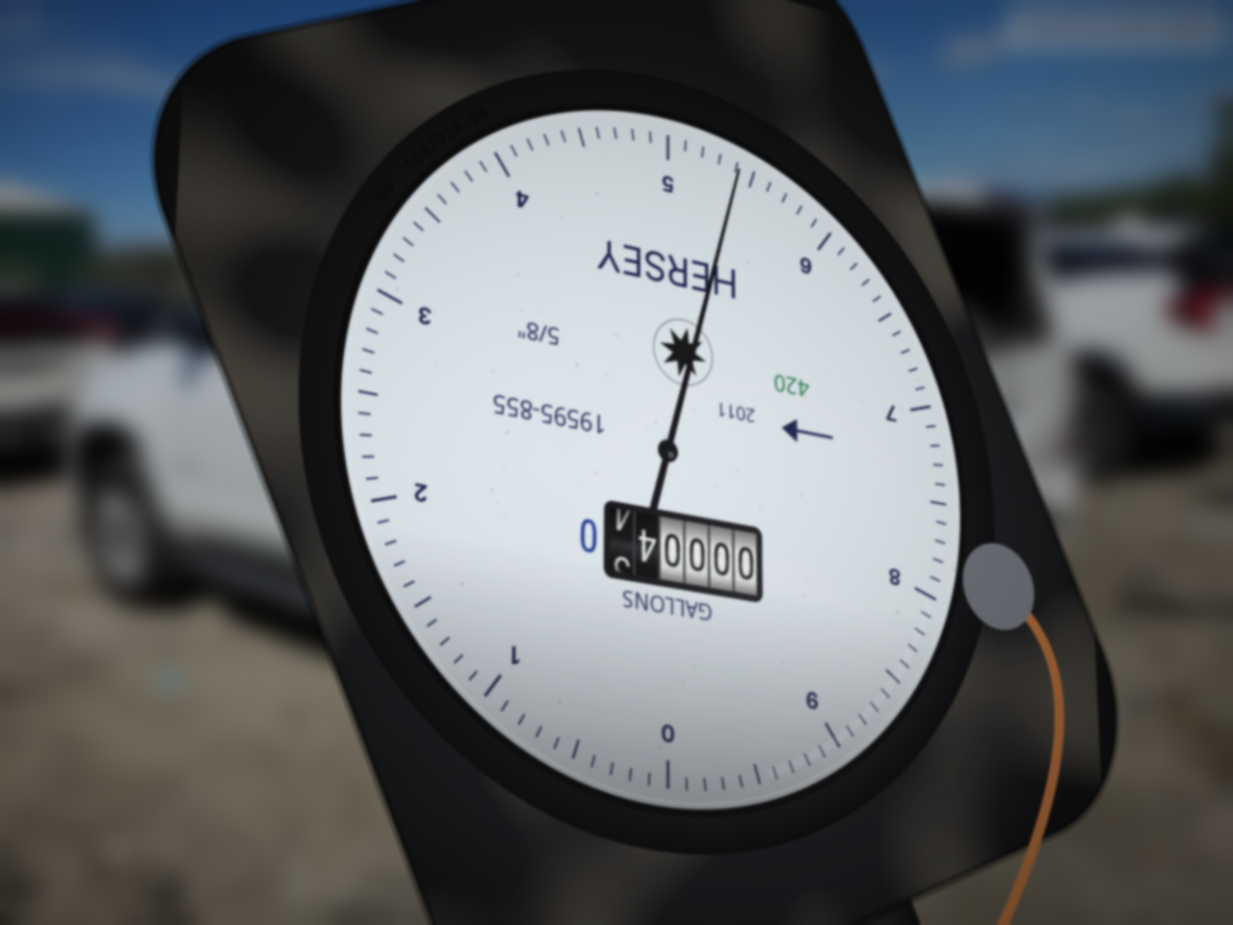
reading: value=435.4 unit=gal
